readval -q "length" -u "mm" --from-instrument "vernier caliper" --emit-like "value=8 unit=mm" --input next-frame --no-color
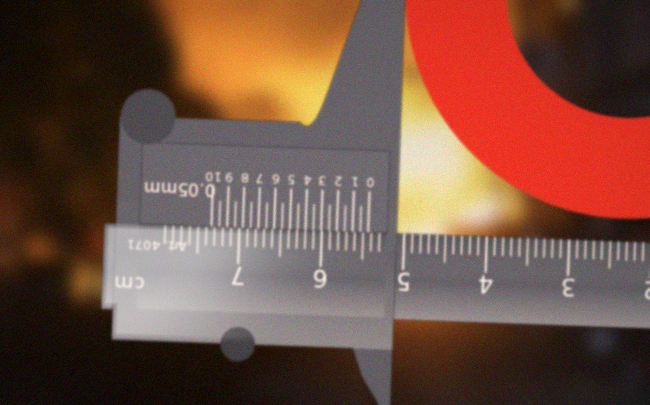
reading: value=54.4 unit=mm
